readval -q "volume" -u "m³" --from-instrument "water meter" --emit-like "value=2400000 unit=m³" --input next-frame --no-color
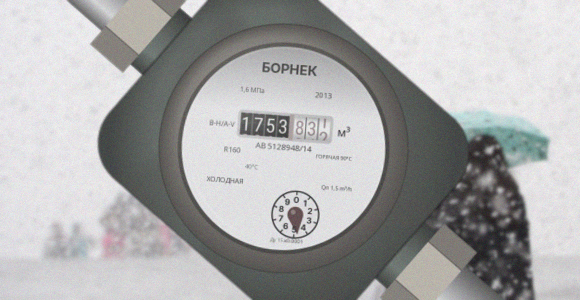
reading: value=1753.8314 unit=m³
